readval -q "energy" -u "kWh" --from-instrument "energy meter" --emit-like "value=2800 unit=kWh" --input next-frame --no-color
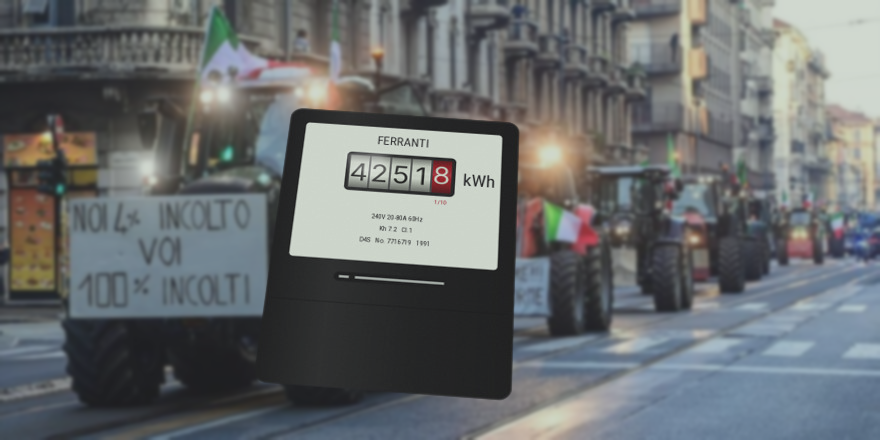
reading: value=4251.8 unit=kWh
